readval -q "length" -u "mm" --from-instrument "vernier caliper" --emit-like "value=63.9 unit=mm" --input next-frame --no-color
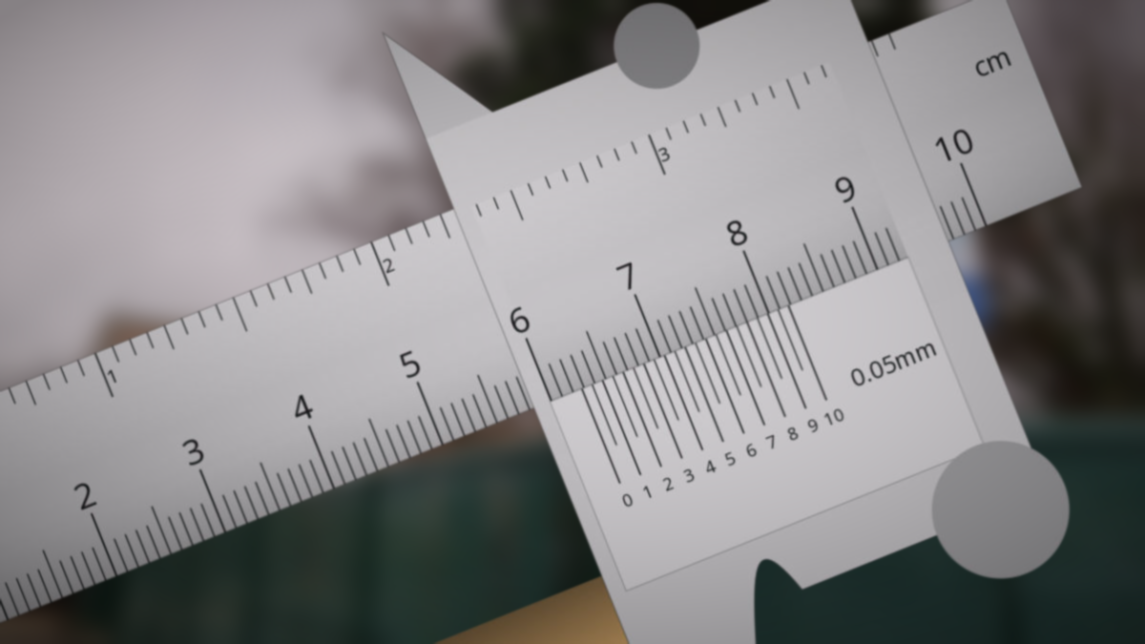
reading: value=62.8 unit=mm
